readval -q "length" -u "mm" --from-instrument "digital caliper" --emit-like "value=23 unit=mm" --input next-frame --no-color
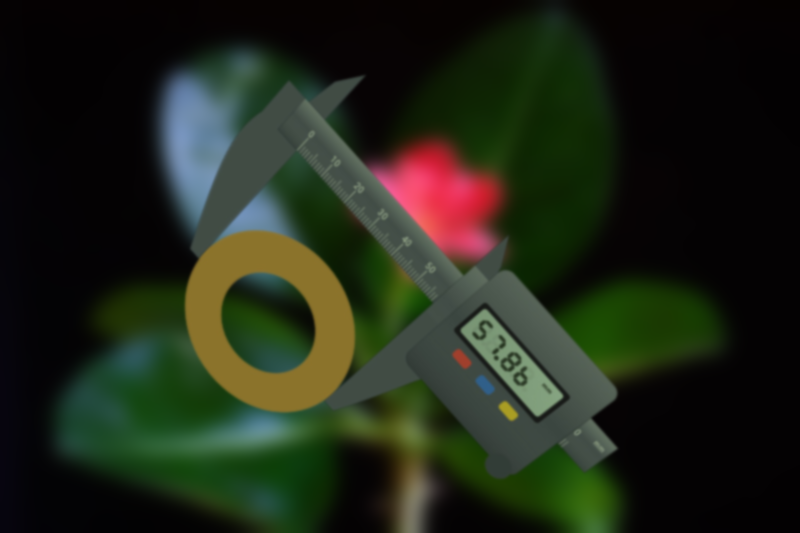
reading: value=57.86 unit=mm
